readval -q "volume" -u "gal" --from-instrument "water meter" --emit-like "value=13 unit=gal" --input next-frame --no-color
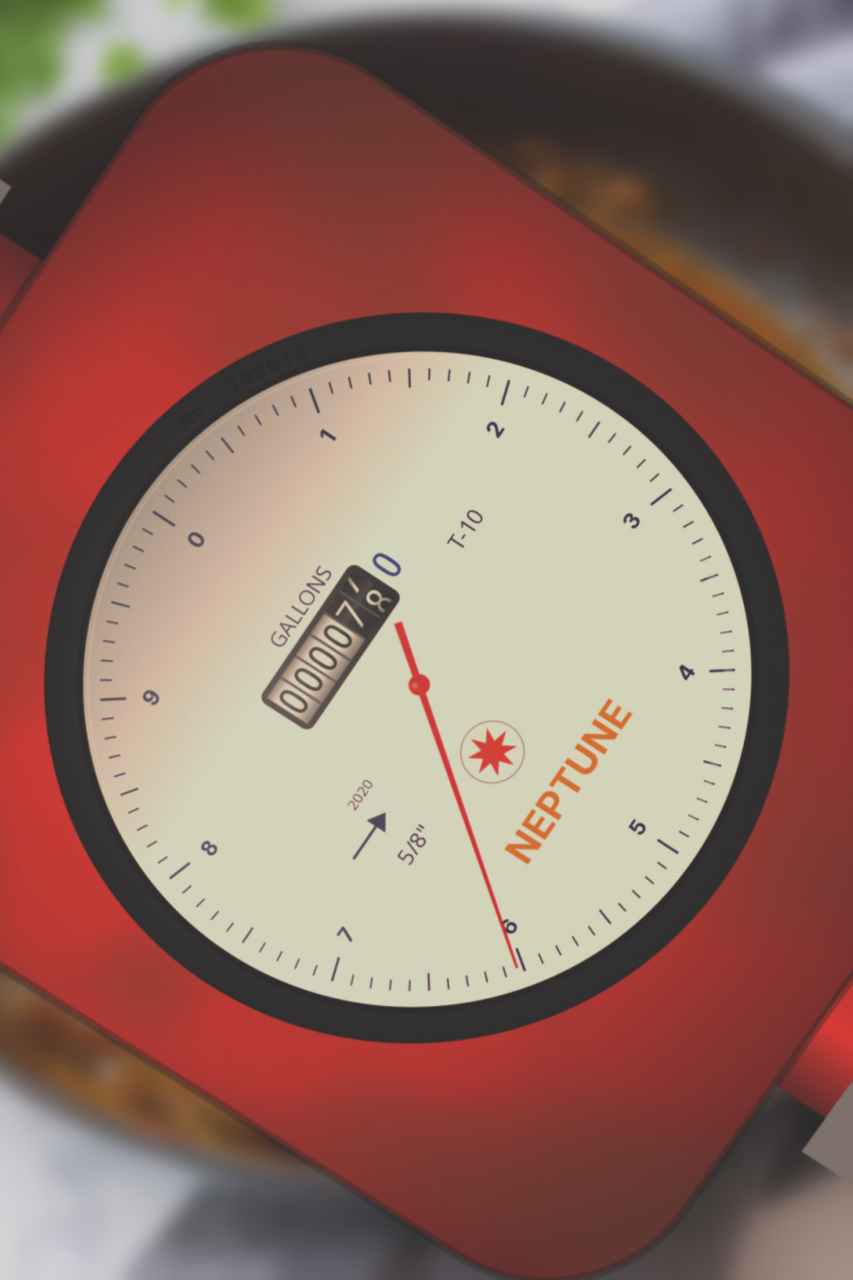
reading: value=776.0 unit=gal
